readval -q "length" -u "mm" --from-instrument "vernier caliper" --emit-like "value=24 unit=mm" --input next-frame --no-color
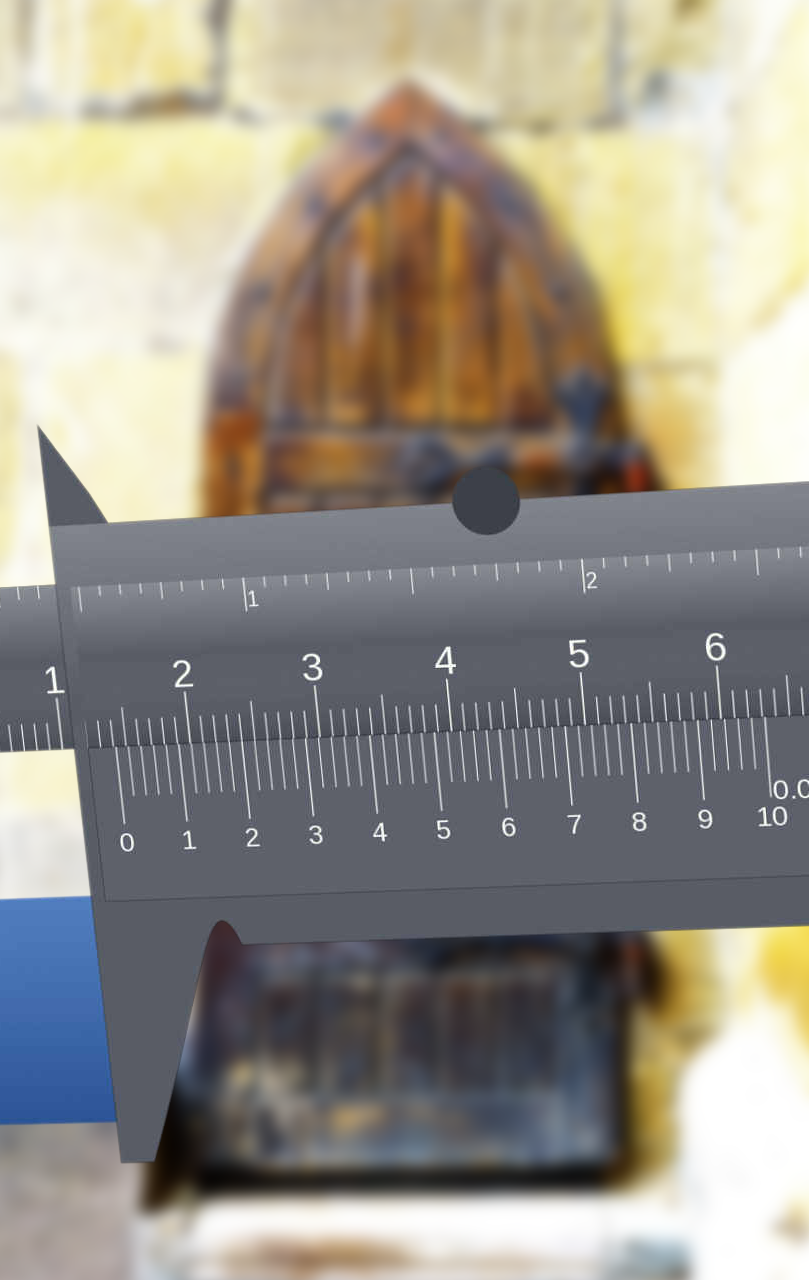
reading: value=14.2 unit=mm
